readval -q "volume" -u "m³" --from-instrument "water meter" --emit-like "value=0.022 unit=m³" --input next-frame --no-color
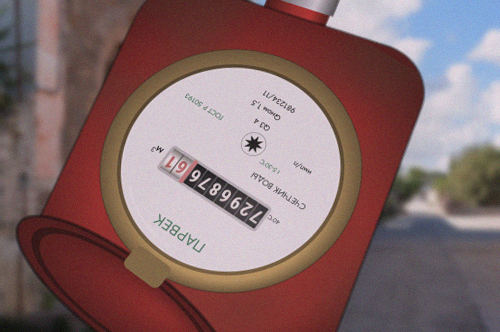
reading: value=7296876.61 unit=m³
